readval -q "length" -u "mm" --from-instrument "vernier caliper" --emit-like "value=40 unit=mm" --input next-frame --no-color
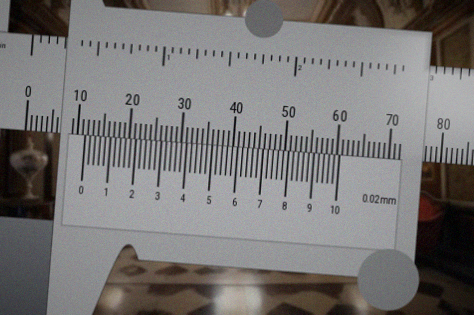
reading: value=11.5 unit=mm
